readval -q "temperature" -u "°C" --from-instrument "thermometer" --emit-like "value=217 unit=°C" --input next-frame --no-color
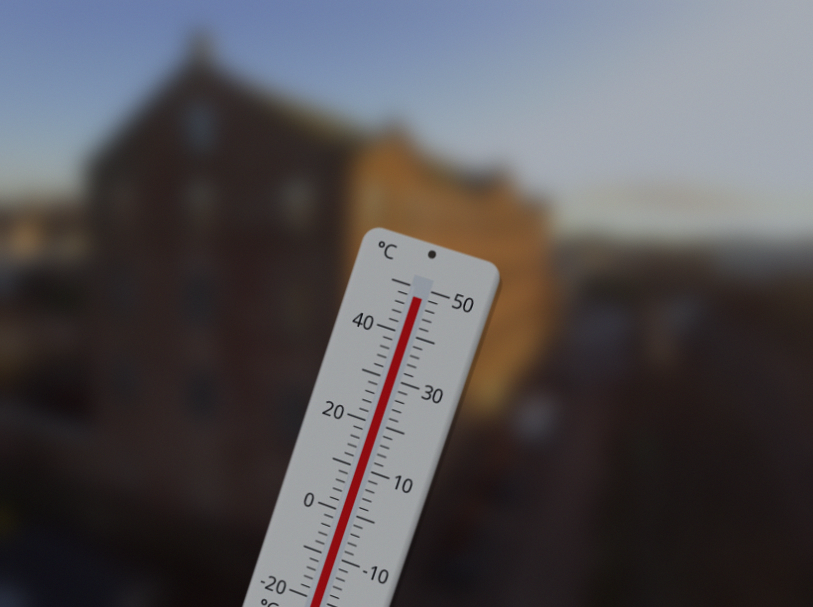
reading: value=48 unit=°C
